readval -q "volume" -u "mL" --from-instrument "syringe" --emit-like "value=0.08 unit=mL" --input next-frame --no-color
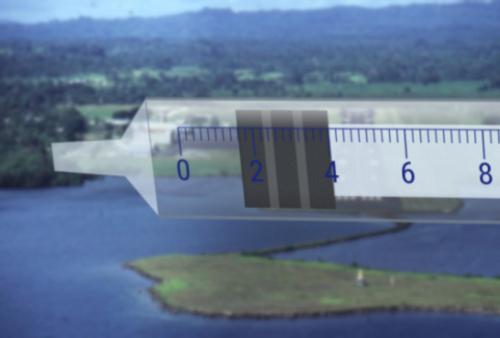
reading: value=1.6 unit=mL
